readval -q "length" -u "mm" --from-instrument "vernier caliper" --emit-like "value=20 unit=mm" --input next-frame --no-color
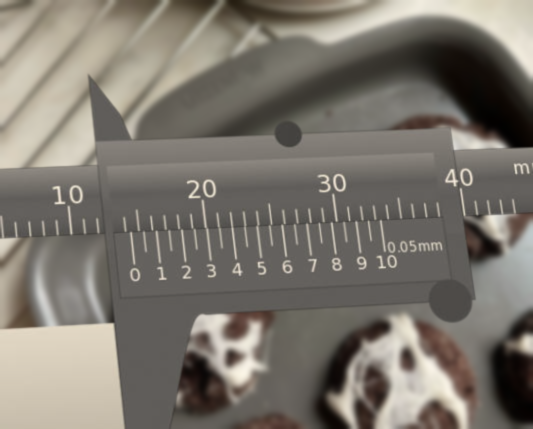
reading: value=14.4 unit=mm
